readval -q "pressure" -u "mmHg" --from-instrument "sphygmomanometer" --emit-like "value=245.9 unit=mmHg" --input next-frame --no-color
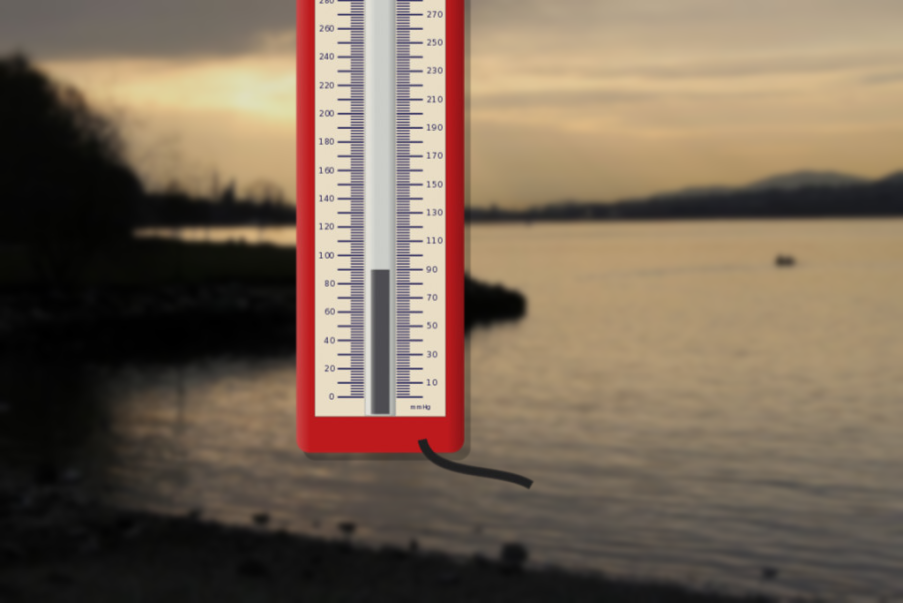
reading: value=90 unit=mmHg
